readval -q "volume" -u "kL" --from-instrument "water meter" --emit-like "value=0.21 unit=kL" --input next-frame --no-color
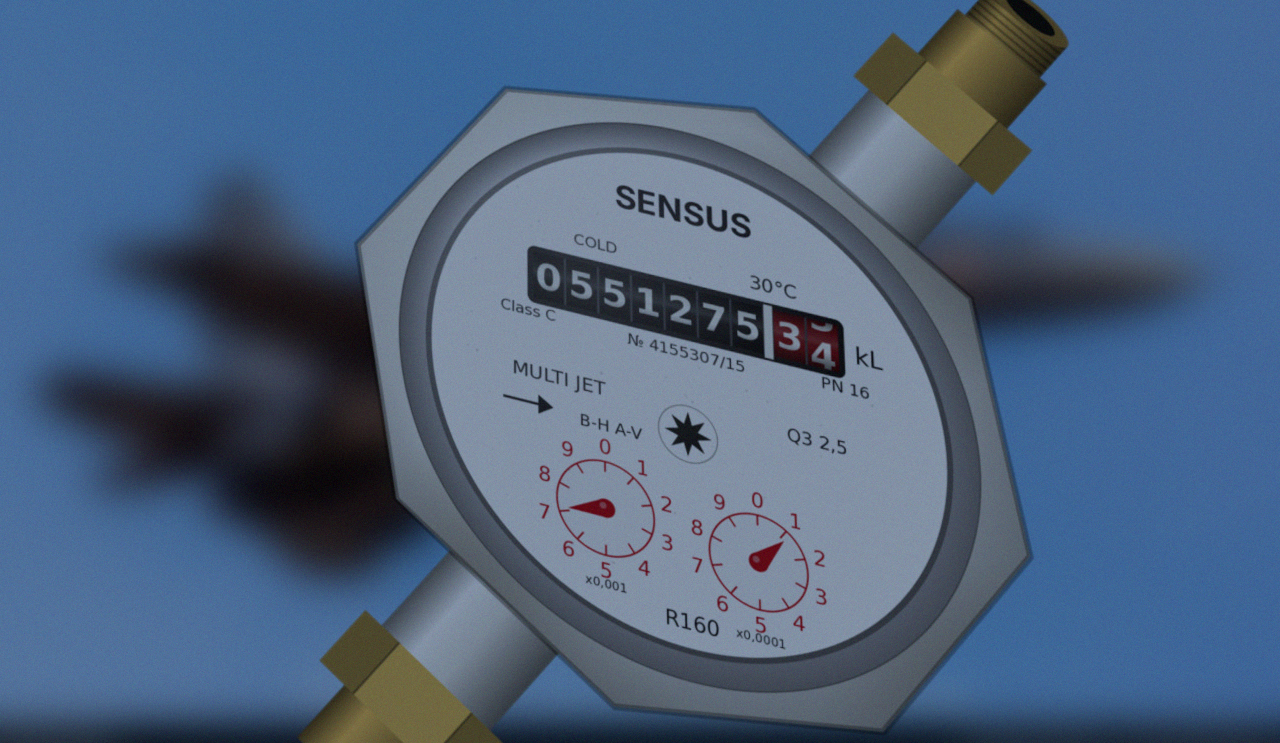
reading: value=551275.3371 unit=kL
